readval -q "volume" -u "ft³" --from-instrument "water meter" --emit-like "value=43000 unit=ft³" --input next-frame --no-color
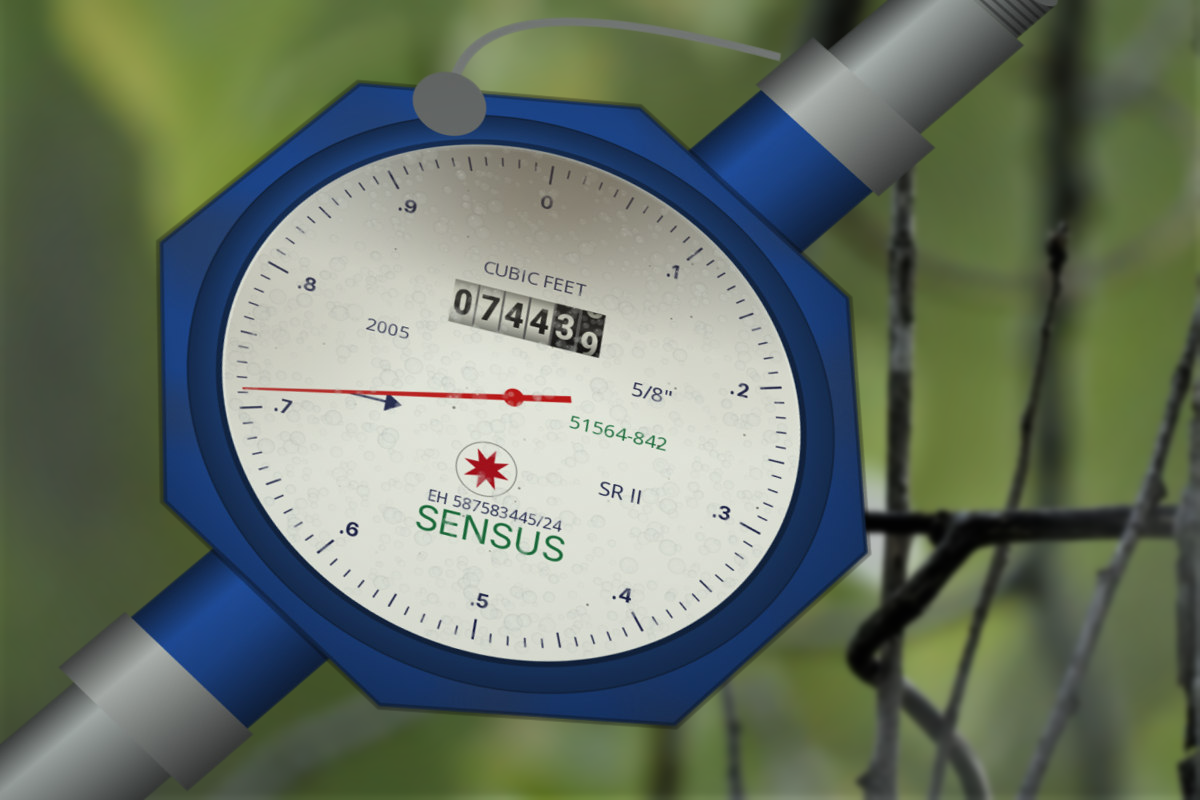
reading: value=74438.71 unit=ft³
